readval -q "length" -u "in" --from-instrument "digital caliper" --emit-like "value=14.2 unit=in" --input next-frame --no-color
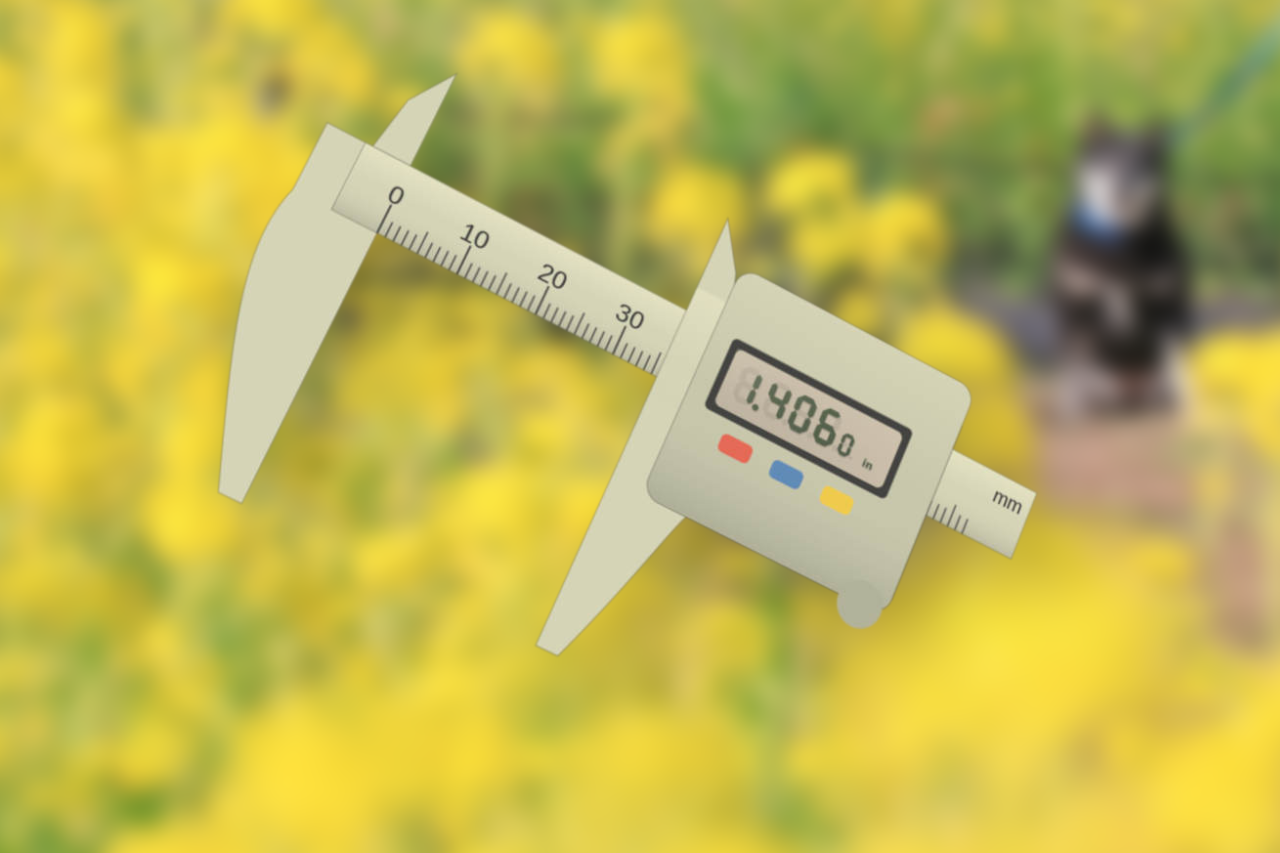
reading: value=1.4060 unit=in
